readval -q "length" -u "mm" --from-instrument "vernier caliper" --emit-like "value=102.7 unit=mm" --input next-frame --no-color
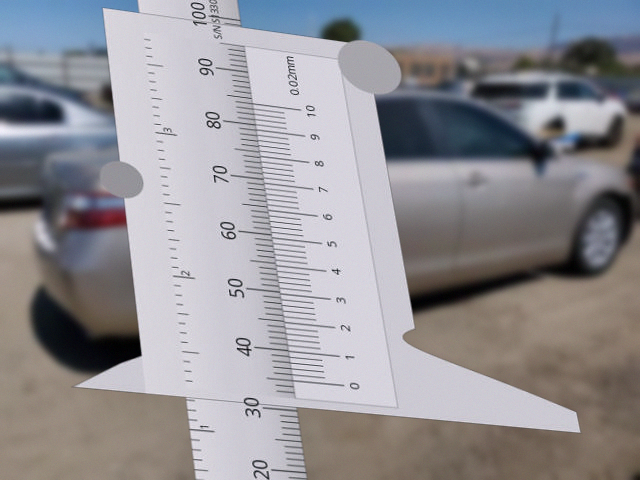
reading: value=35.0 unit=mm
